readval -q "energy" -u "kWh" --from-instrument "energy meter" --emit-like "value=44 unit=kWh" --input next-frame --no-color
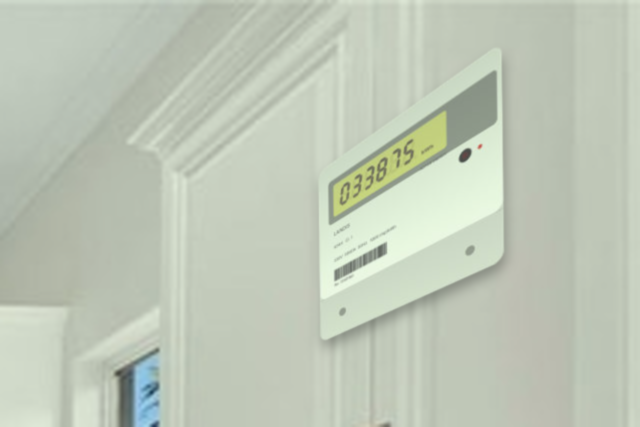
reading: value=33875 unit=kWh
